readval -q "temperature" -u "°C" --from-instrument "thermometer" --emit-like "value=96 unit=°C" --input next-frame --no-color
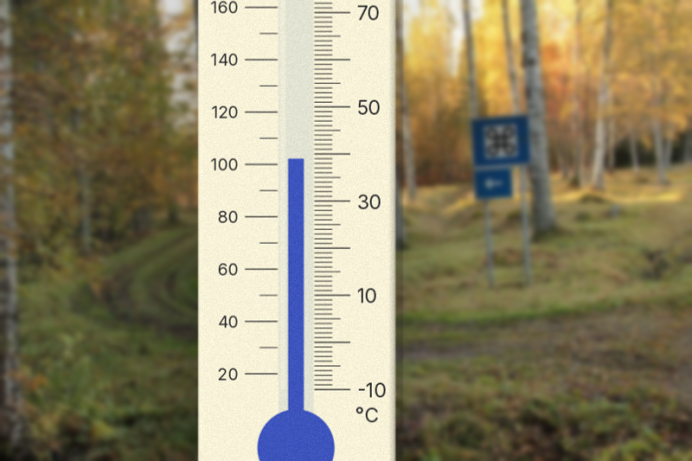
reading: value=39 unit=°C
